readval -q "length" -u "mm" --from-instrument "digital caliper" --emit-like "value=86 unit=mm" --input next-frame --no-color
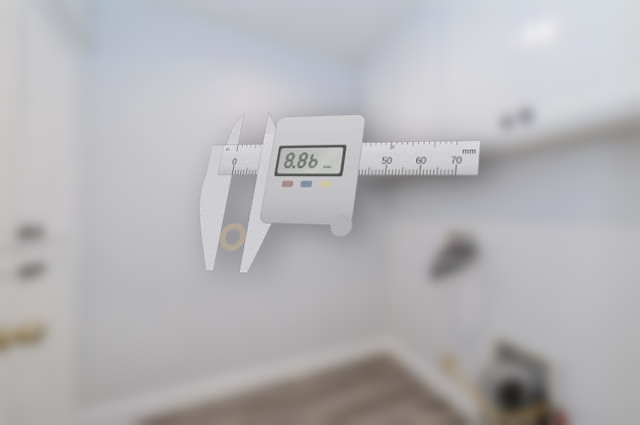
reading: value=8.86 unit=mm
